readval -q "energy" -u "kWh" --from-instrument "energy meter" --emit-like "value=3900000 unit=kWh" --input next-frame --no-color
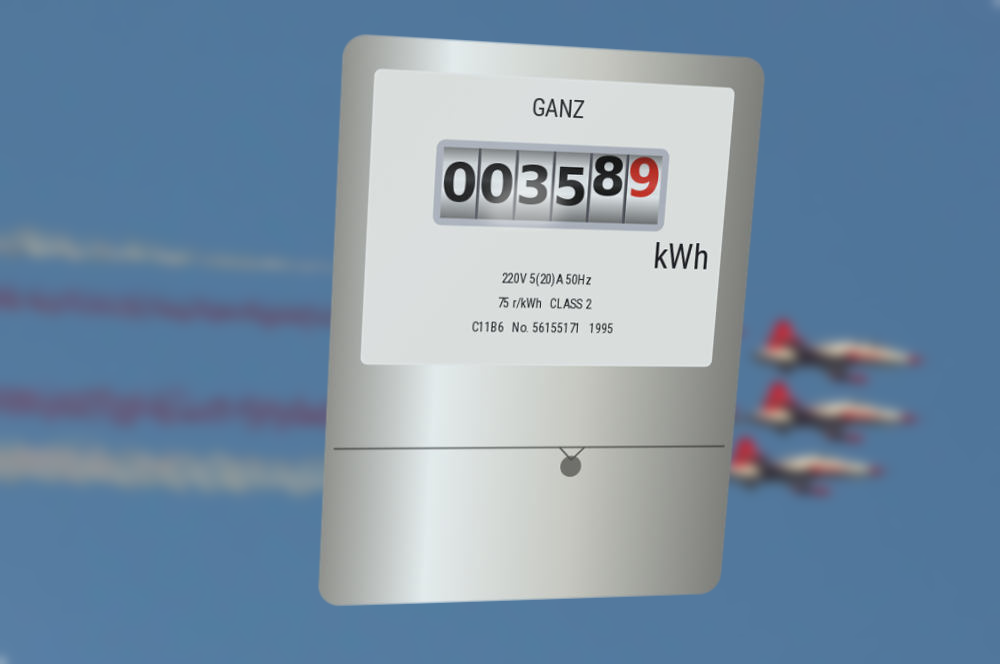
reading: value=358.9 unit=kWh
